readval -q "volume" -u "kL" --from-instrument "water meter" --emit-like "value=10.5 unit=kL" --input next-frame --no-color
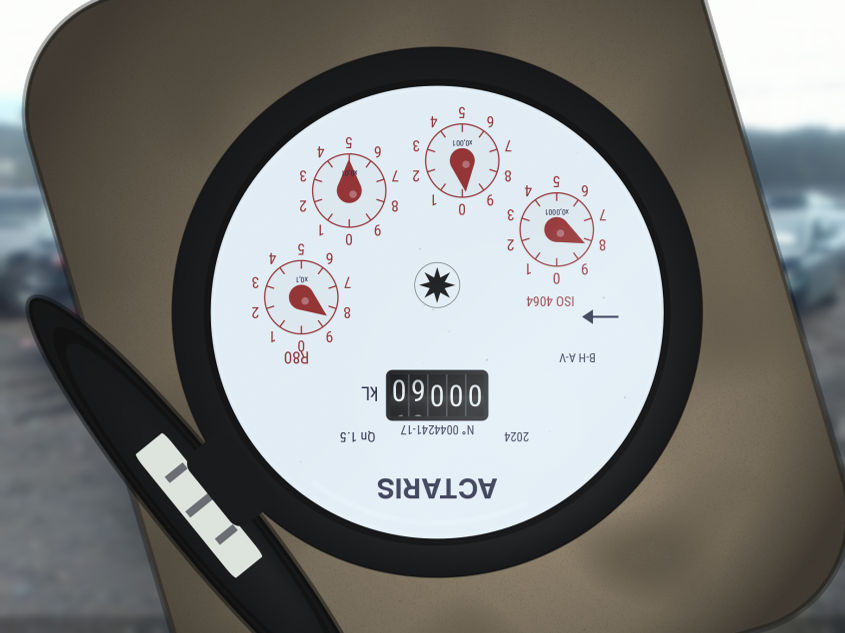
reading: value=59.8498 unit=kL
